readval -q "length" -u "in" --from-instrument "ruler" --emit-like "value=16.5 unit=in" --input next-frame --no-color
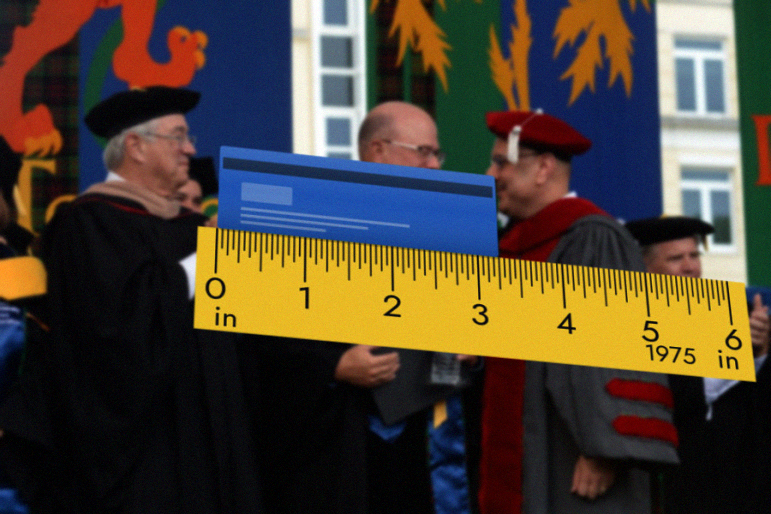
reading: value=3.25 unit=in
